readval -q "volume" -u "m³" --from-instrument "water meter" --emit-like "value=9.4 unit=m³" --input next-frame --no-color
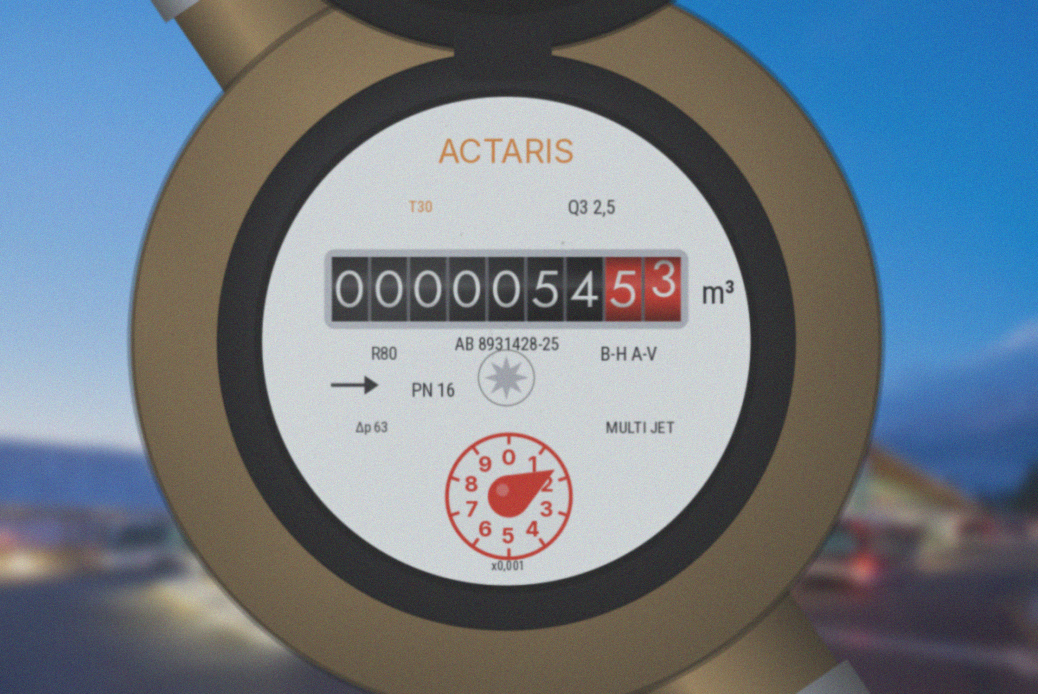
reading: value=54.531 unit=m³
